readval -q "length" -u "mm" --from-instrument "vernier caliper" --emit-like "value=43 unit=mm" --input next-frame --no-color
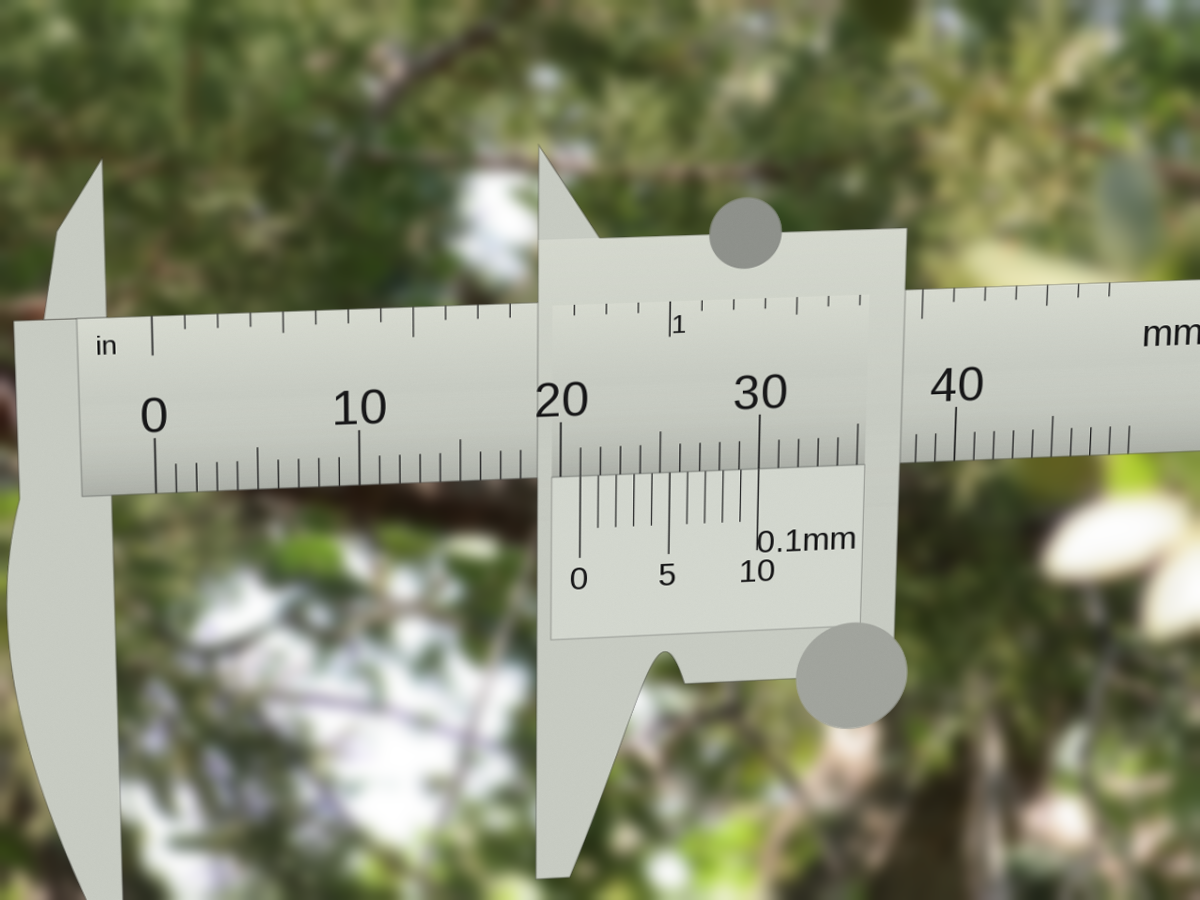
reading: value=21.0 unit=mm
